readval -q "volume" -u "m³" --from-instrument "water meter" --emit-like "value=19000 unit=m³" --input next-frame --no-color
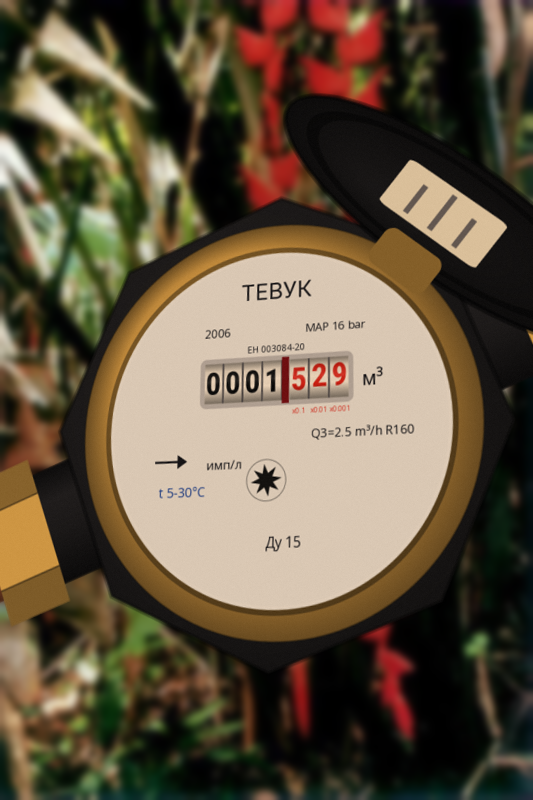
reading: value=1.529 unit=m³
